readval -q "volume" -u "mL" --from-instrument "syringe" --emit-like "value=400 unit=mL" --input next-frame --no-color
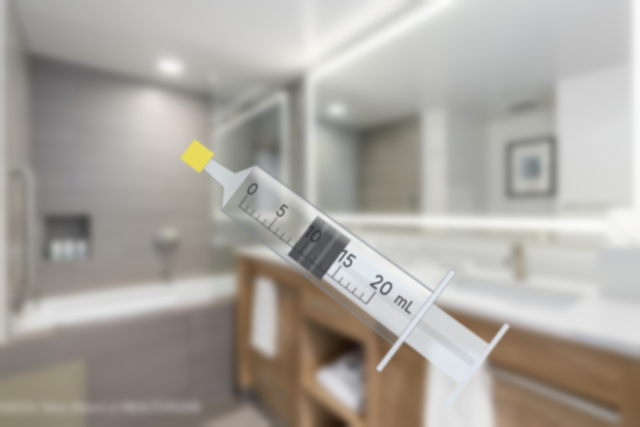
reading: value=9 unit=mL
